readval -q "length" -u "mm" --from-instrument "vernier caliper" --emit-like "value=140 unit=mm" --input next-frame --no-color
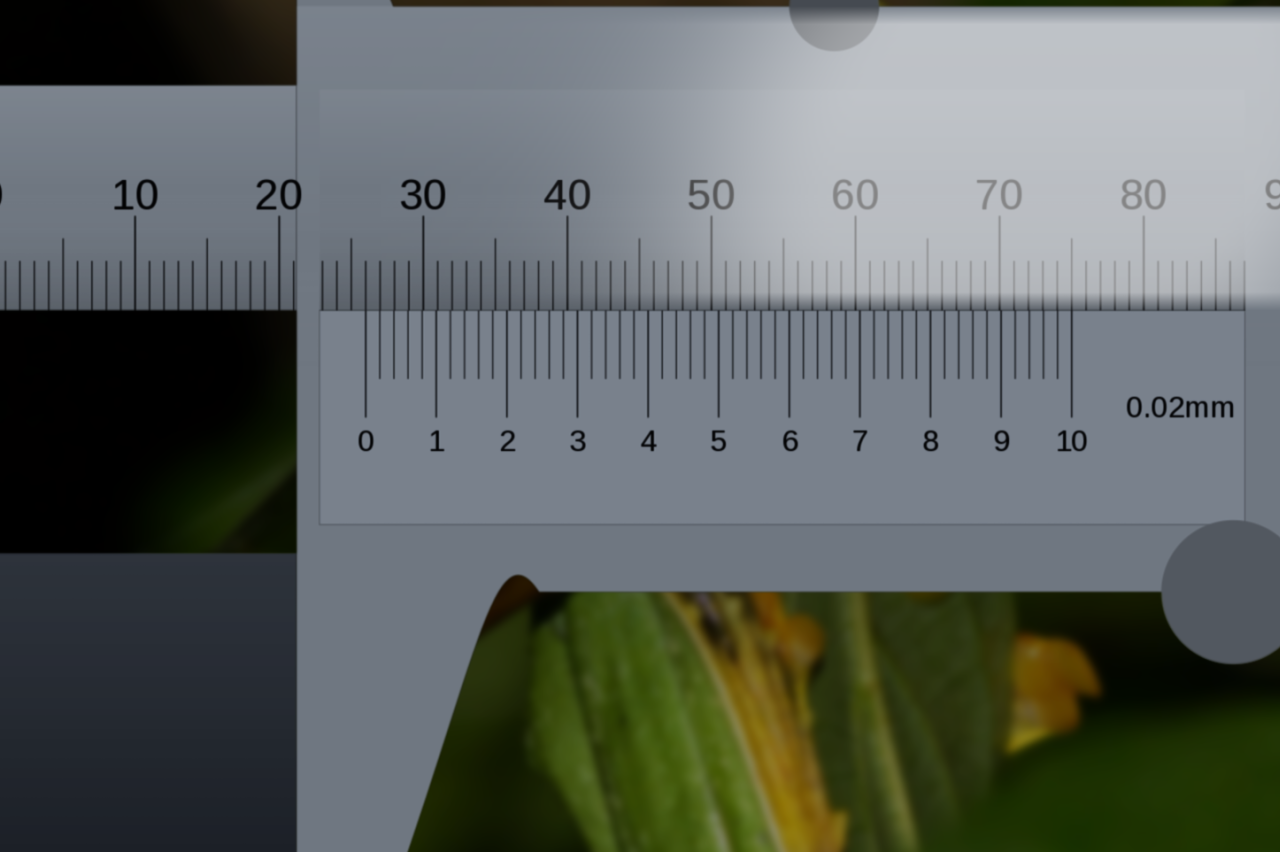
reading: value=26.0 unit=mm
